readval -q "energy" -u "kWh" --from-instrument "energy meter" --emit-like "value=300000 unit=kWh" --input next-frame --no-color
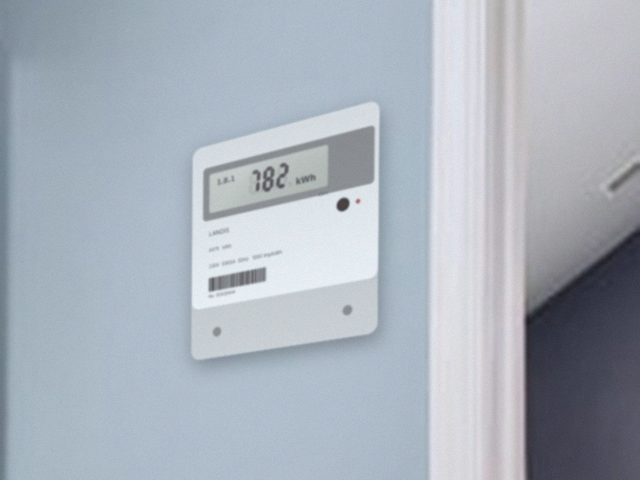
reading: value=782 unit=kWh
